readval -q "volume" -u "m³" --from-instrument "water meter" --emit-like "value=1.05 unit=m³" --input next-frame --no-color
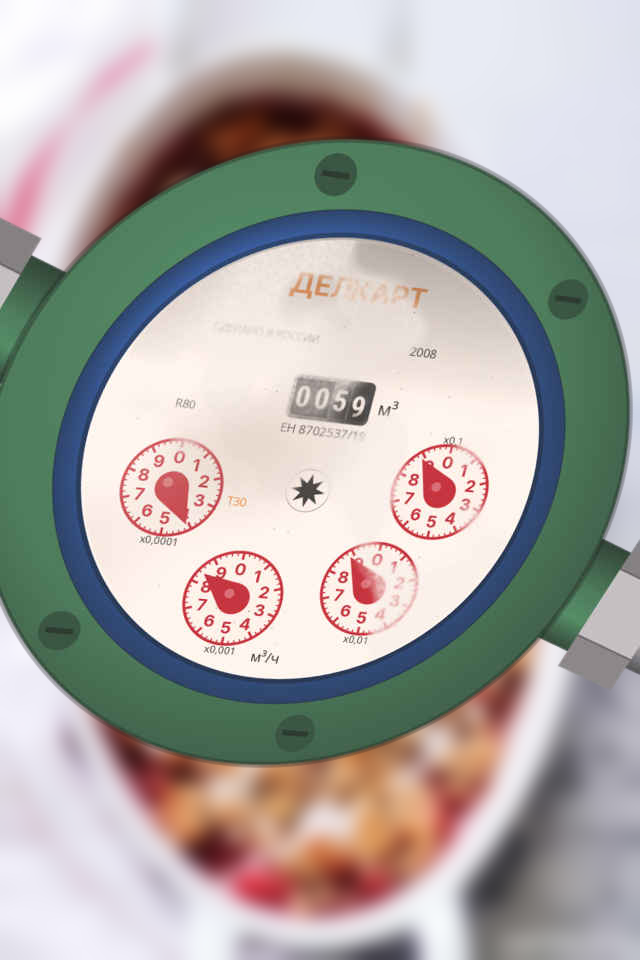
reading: value=58.8884 unit=m³
